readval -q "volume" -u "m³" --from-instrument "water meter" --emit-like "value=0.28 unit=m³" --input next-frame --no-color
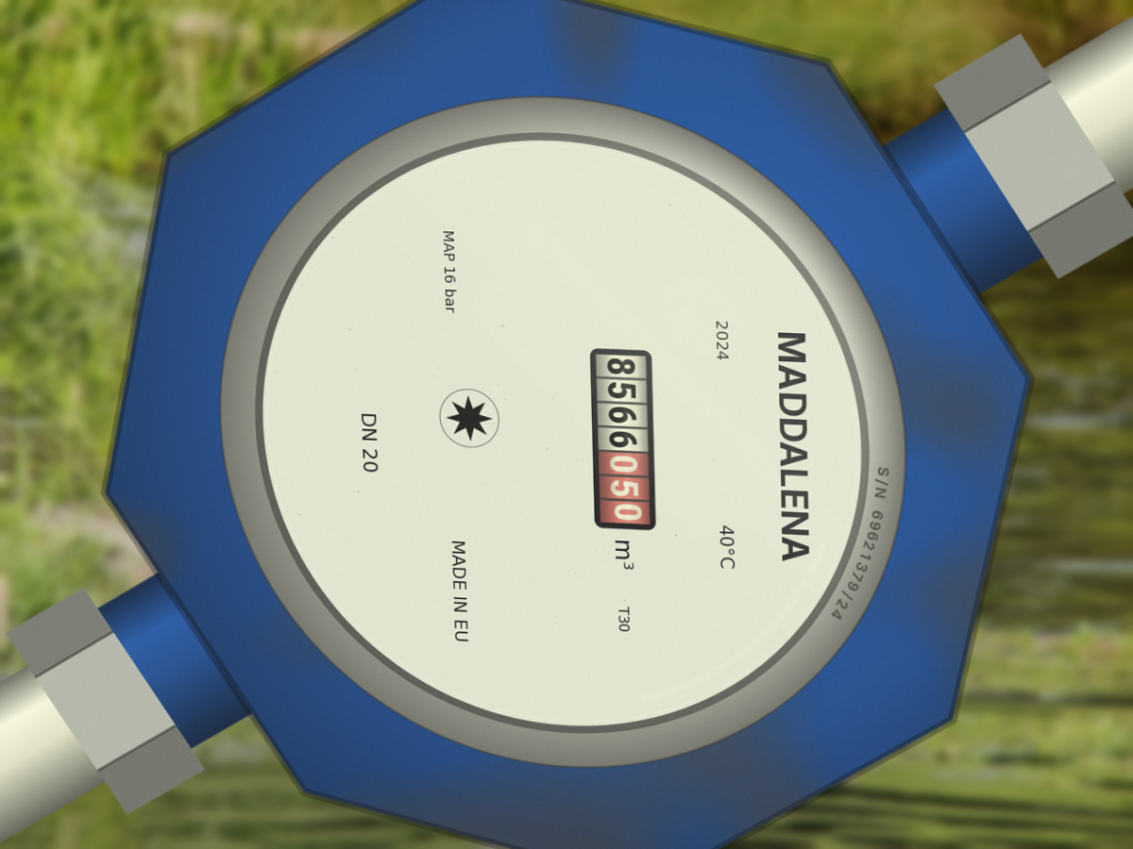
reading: value=8566.050 unit=m³
